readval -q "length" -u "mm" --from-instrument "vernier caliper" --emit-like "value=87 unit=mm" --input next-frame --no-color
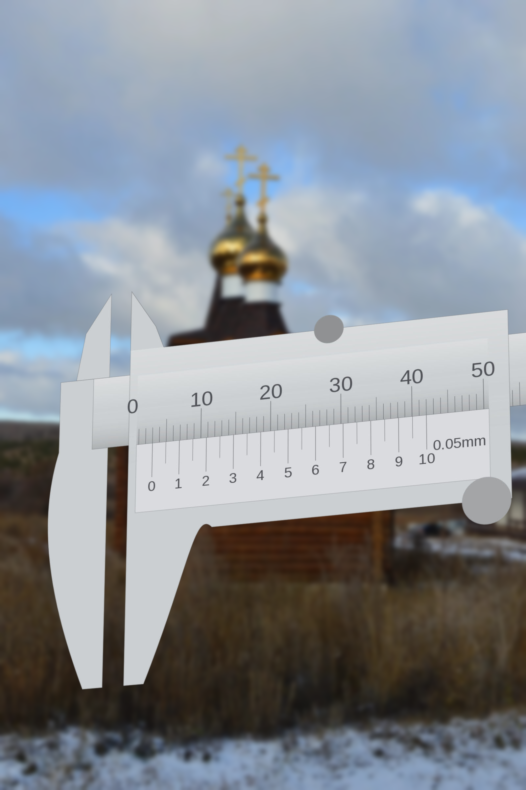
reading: value=3.0 unit=mm
